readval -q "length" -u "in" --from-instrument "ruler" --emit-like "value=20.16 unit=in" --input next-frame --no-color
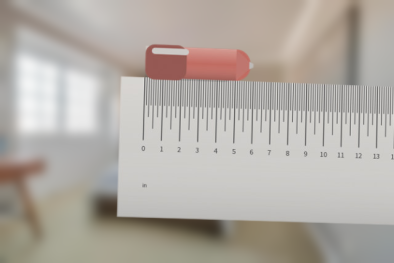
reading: value=6 unit=in
